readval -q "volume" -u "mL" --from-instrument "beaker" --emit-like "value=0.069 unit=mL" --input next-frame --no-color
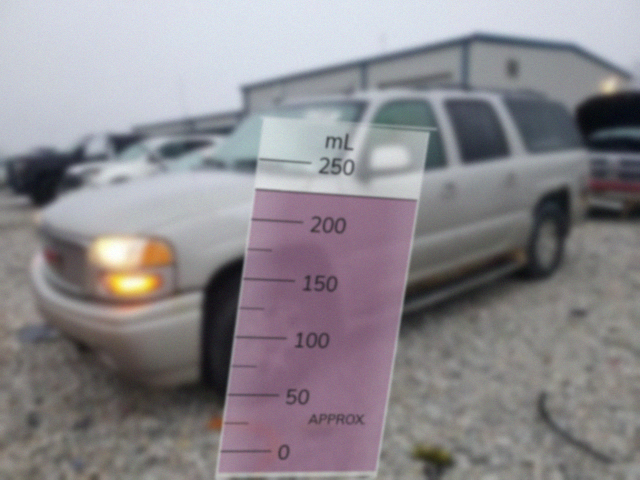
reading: value=225 unit=mL
